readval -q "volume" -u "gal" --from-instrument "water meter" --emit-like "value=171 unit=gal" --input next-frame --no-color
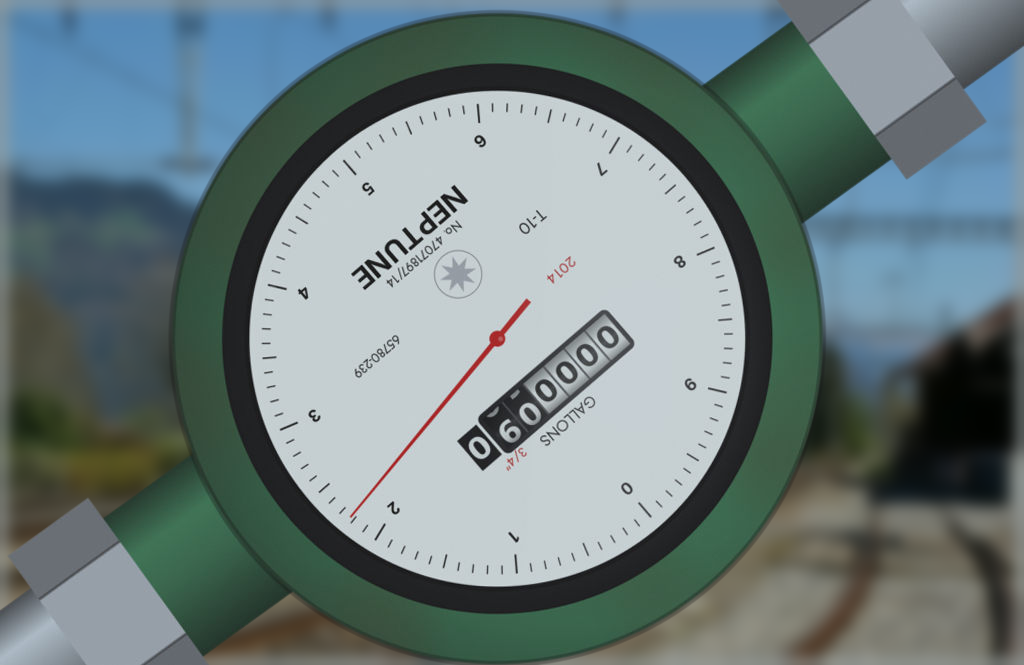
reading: value=92.2 unit=gal
